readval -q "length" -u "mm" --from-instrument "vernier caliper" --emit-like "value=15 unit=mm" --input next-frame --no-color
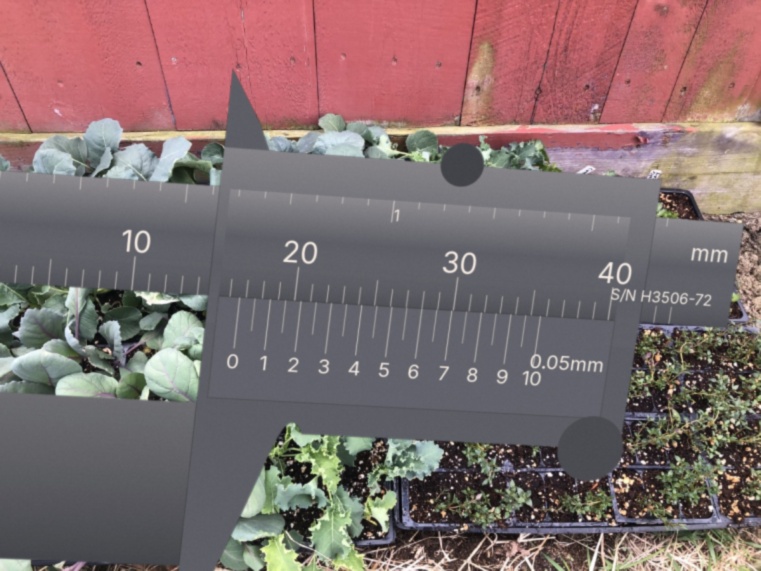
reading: value=16.6 unit=mm
